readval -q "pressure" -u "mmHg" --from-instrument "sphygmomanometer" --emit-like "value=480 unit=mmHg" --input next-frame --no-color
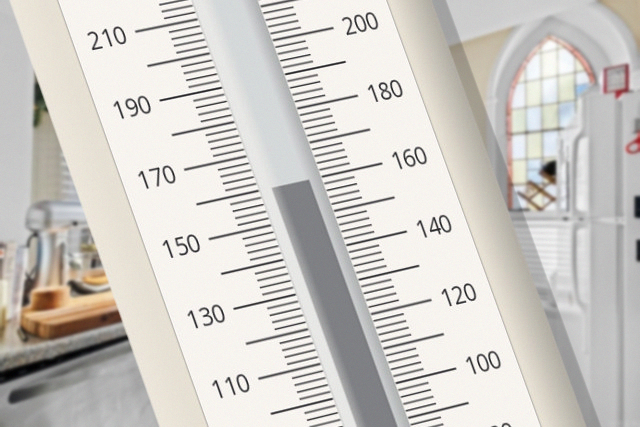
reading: value=160 unit=mmHg
